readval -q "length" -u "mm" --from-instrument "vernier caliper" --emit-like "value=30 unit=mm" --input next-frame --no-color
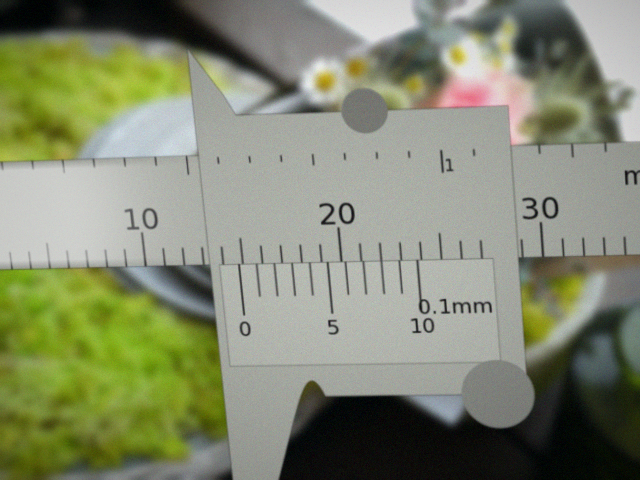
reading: value=14.8 unit=mm
